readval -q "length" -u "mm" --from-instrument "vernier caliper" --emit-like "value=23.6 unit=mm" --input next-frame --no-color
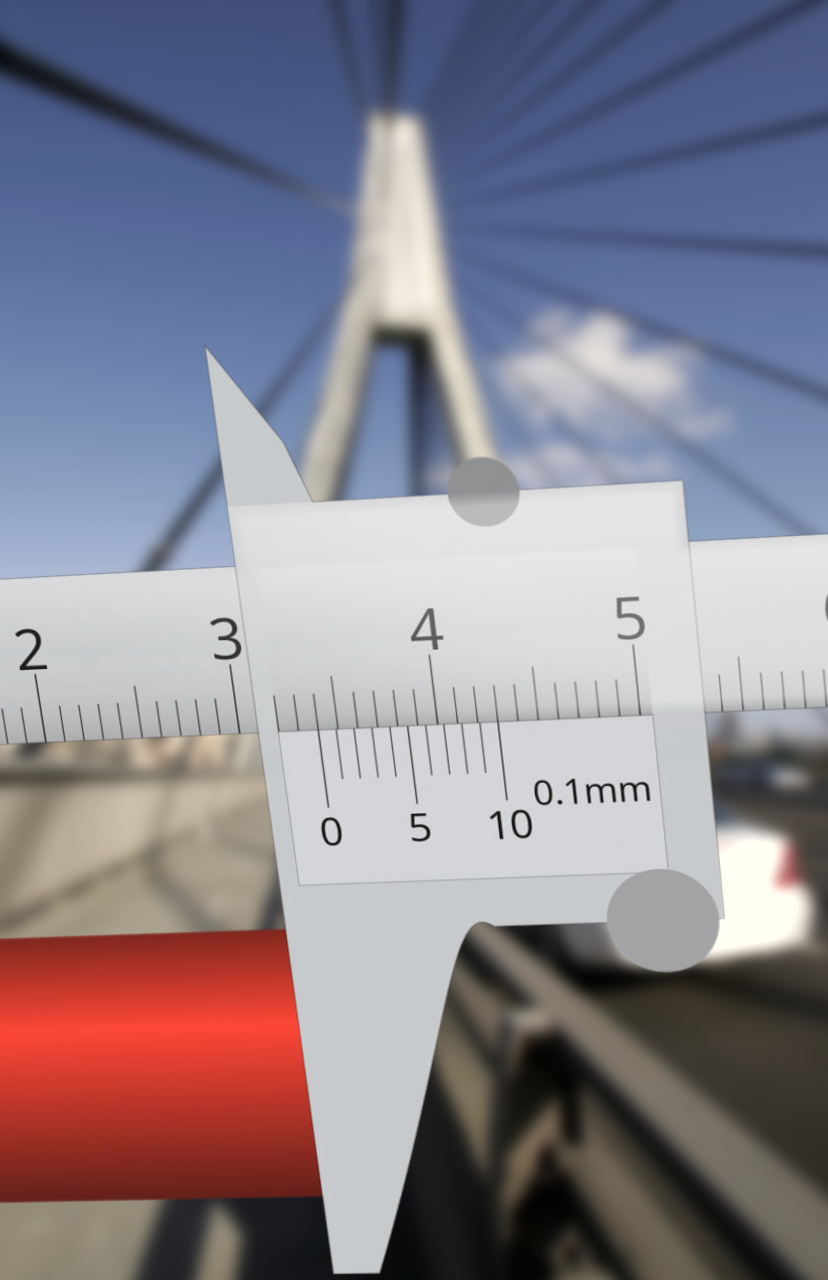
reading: value=34.0 unit=mm
